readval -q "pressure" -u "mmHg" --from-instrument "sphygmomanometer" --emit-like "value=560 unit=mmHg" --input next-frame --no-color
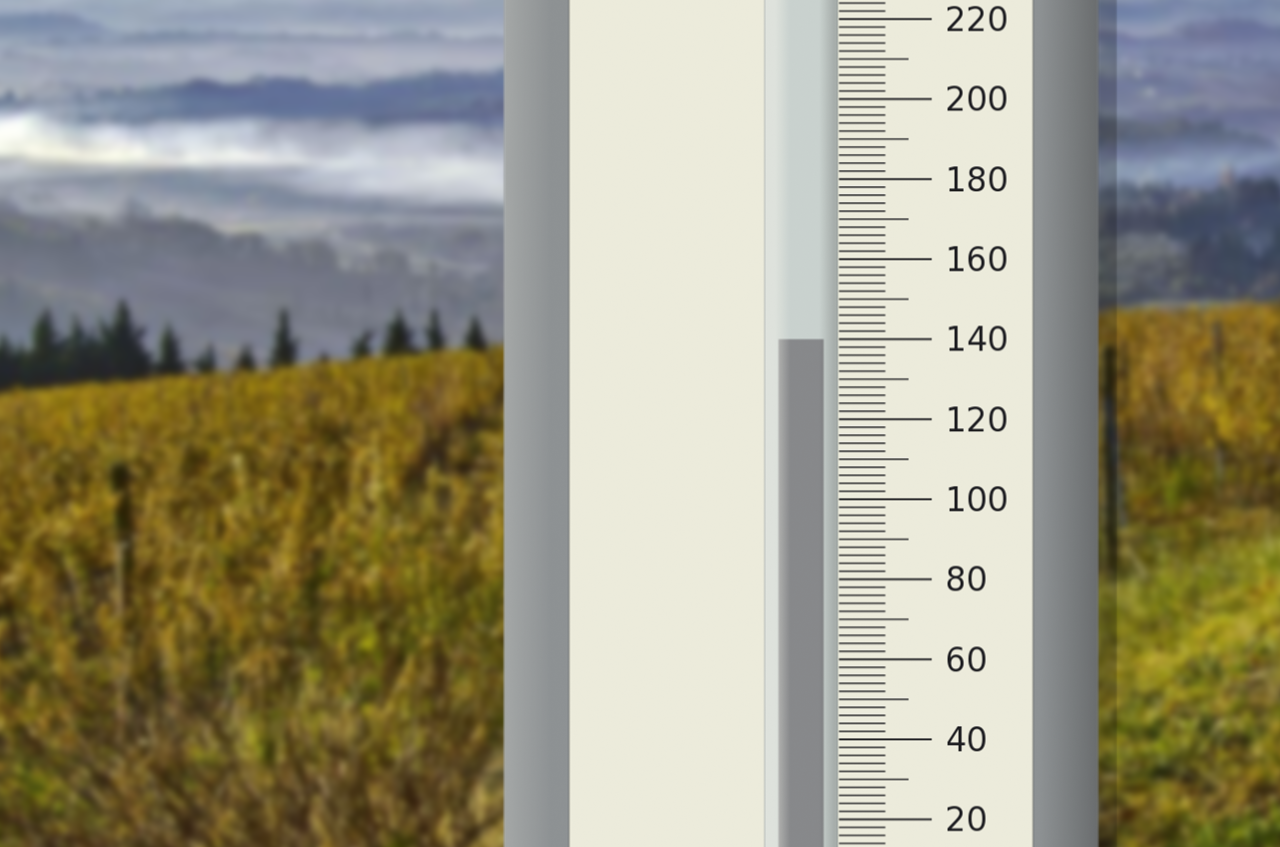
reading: value=140 unit=mmHg
